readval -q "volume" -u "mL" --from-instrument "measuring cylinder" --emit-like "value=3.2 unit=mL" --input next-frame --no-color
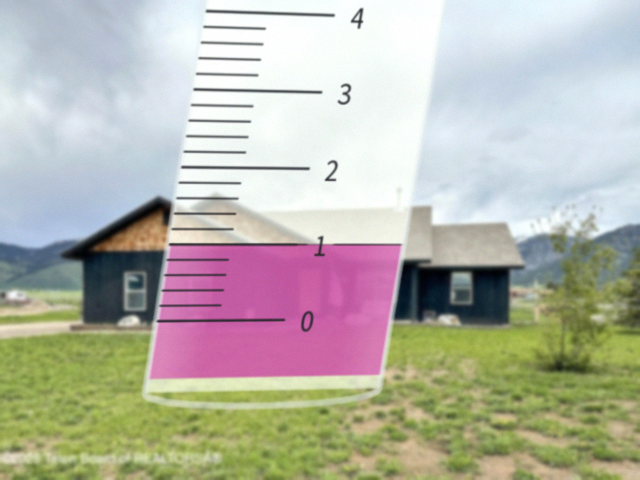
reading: value=1 unit=mL
